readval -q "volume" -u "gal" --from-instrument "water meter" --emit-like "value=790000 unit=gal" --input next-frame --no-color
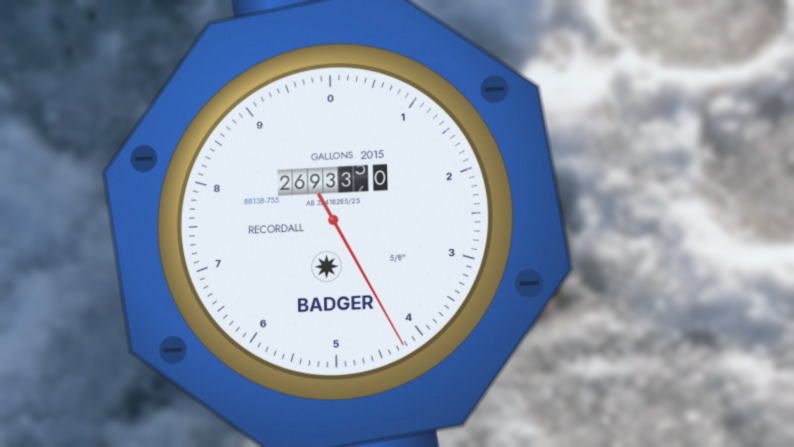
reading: value=2693354.2 unit=gal
